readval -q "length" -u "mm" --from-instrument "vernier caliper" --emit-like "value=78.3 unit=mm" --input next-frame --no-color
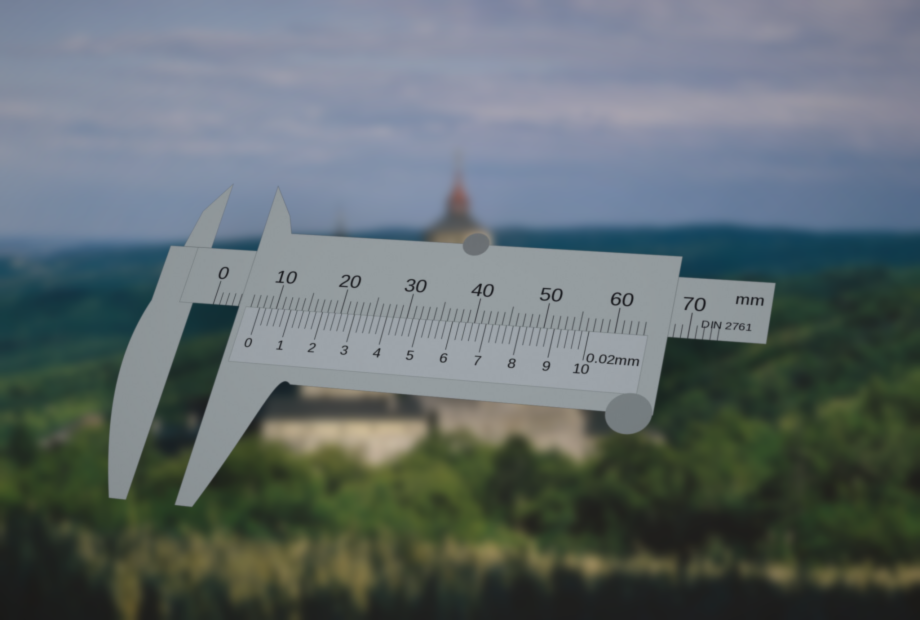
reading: value=7.4 unit=mm
